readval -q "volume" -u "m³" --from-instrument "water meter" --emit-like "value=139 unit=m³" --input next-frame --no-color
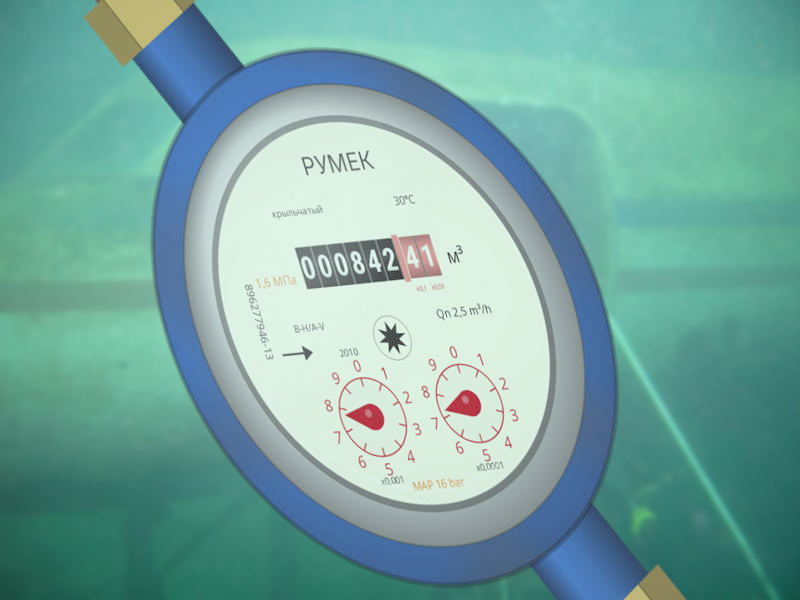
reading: value=842.4177 unit=m³
